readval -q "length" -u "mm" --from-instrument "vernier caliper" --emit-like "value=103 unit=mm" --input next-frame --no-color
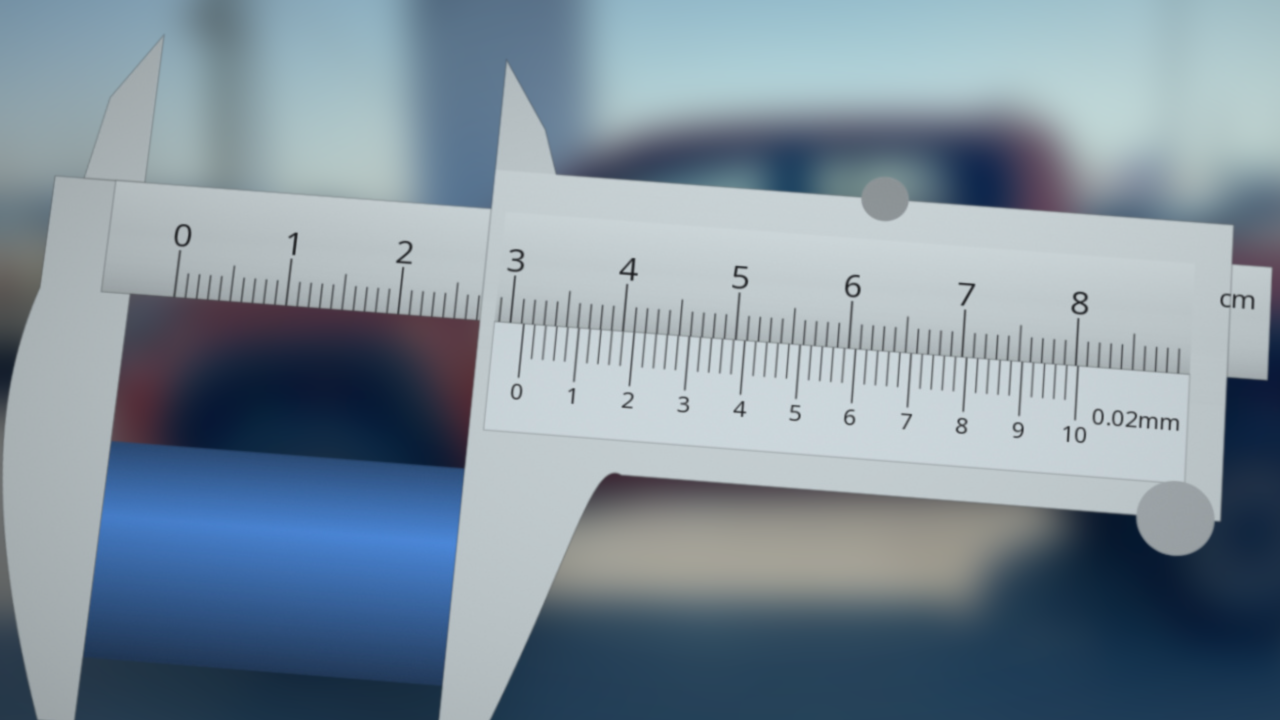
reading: value=31.2 unit=mm
